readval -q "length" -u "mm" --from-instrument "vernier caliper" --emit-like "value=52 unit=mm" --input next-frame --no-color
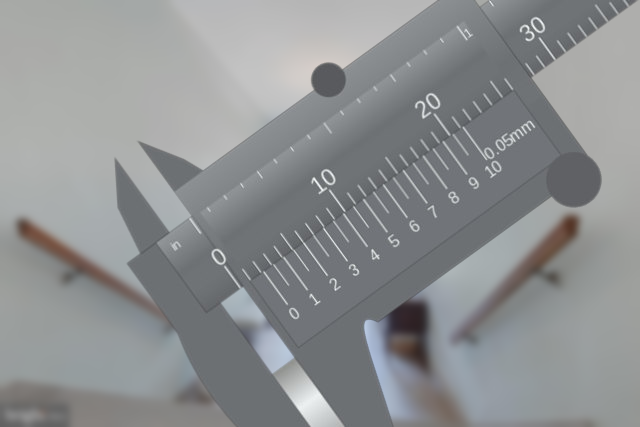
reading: value=2.2 unit=mm
